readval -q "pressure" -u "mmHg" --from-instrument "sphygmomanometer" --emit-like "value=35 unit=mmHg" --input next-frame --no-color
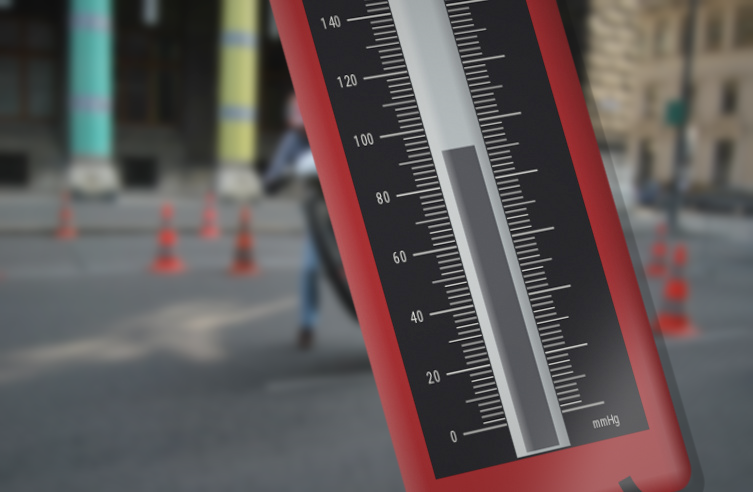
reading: value=92 unit=mmHg
